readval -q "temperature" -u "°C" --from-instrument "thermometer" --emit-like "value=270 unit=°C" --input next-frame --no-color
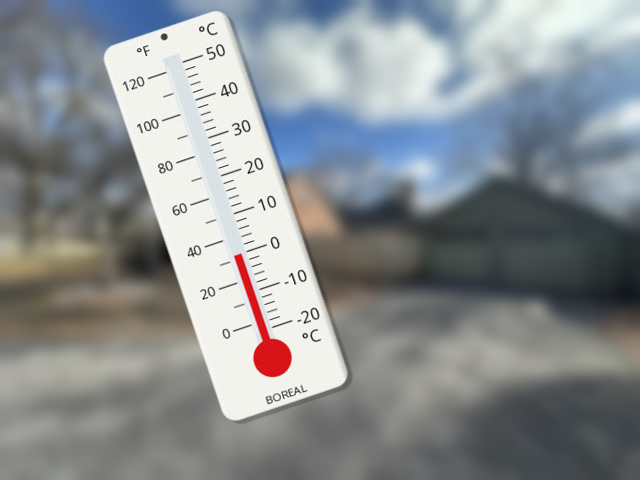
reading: value=0 unit=°C
